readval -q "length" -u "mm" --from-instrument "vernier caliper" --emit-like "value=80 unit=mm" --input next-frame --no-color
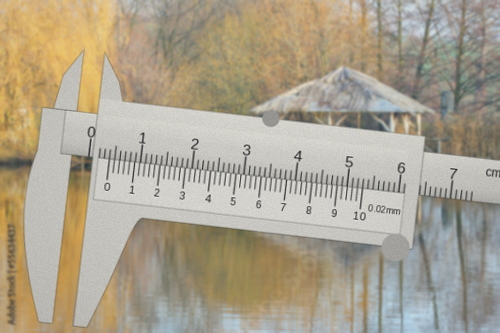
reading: value=4.0 unit=mm
